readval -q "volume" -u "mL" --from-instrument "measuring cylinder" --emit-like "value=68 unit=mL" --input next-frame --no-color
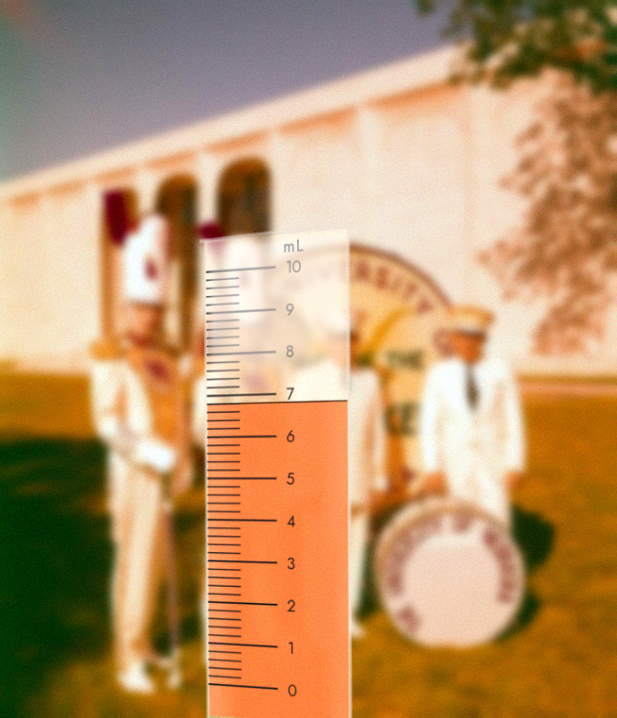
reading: value=6.8 unit=mL
